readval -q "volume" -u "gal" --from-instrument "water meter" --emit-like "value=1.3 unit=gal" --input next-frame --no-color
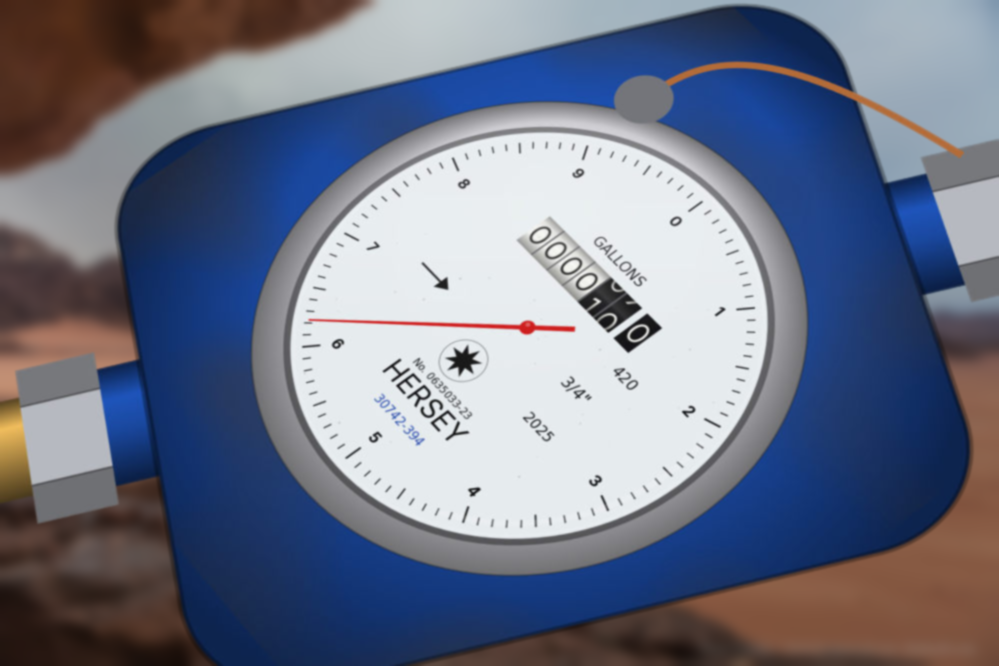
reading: value=96.2 unit=gal
